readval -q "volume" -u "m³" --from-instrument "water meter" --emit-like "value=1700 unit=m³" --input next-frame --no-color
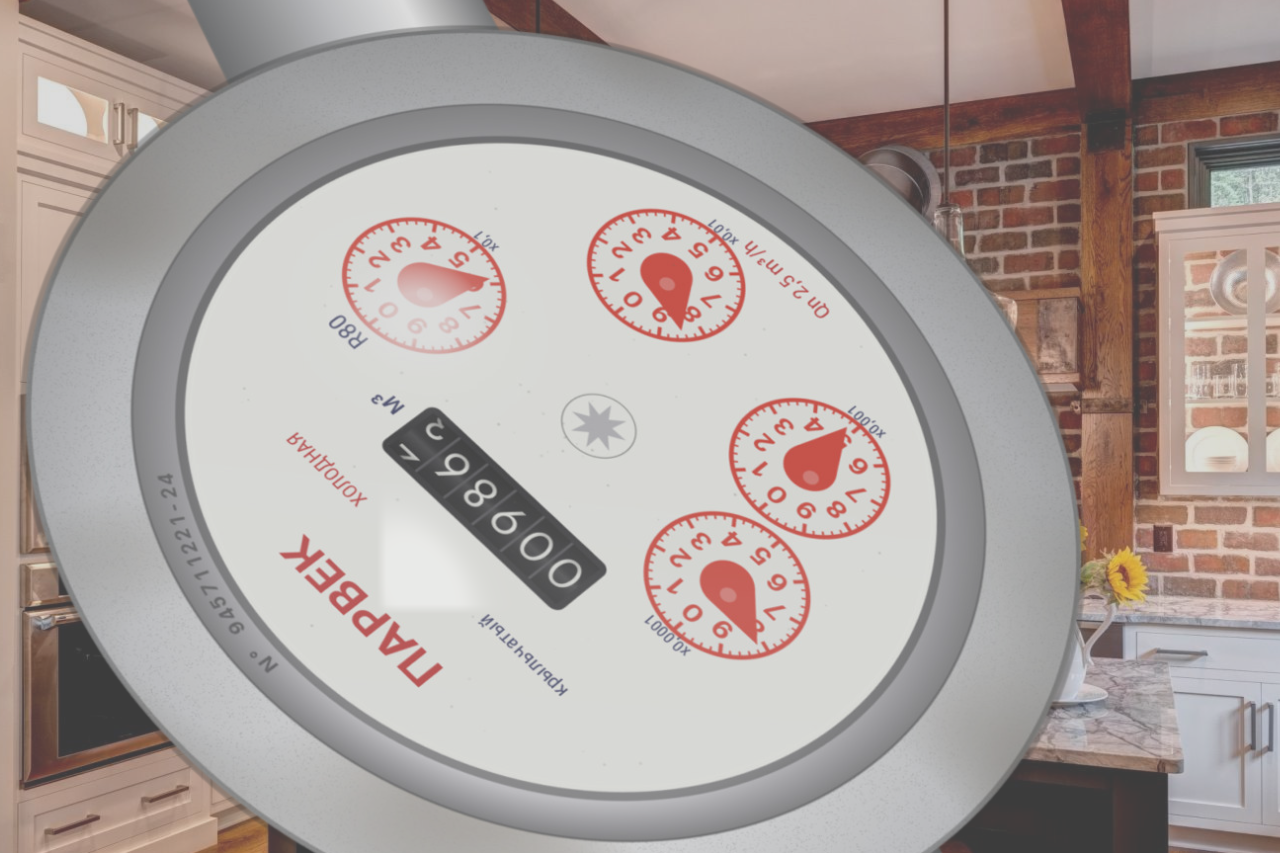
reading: value=9862.5848 unit=m³
